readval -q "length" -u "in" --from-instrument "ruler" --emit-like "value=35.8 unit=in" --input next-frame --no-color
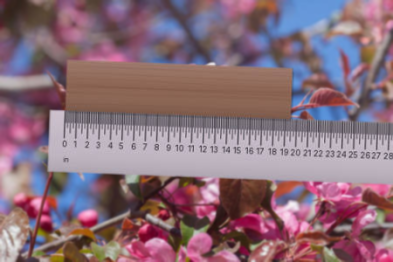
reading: value=19.5 unit=in
